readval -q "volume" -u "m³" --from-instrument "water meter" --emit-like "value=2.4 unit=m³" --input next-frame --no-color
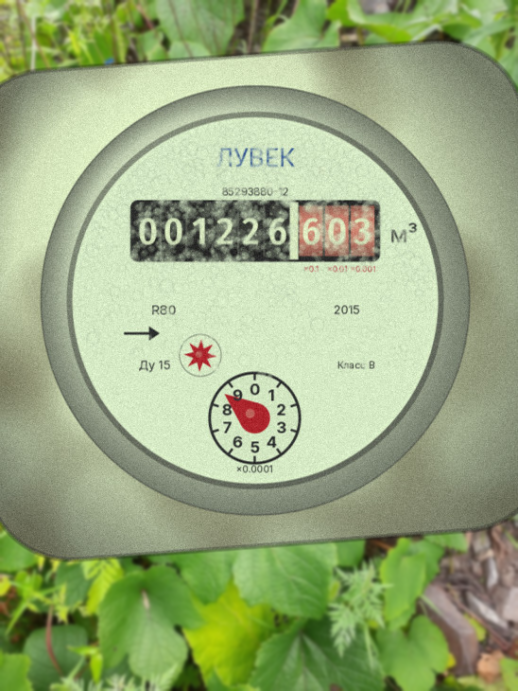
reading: value=1226.6038 unit=m³
